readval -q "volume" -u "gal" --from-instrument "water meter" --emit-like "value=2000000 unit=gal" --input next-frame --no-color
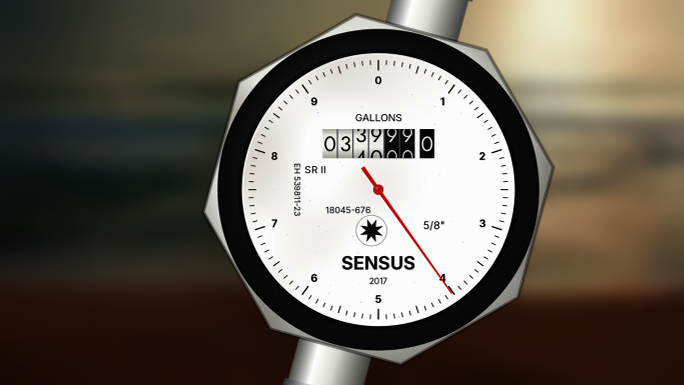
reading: value=339994.0 unit=gal
